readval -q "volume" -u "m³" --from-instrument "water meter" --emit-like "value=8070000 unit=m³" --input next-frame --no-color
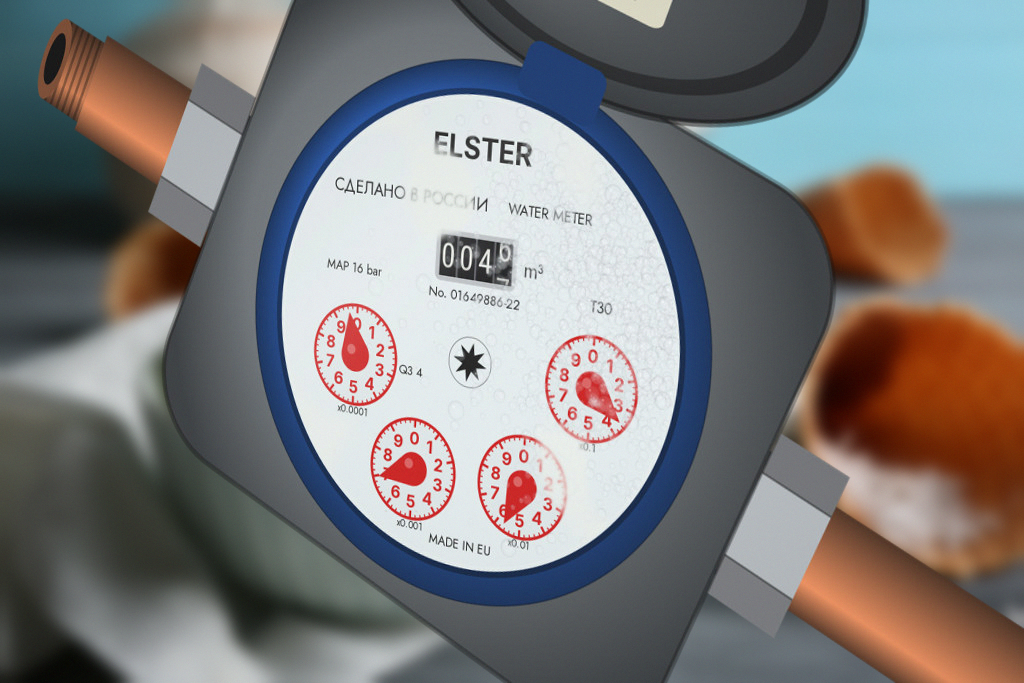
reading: value=46.3569 unit=m³
